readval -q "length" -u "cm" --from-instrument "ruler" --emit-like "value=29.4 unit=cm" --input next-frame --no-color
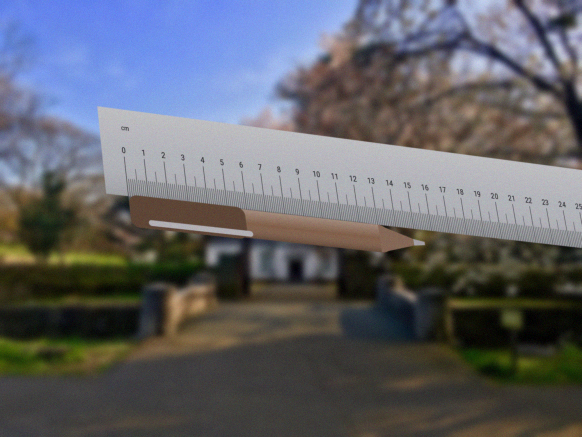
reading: value=15.5 unit=cm
